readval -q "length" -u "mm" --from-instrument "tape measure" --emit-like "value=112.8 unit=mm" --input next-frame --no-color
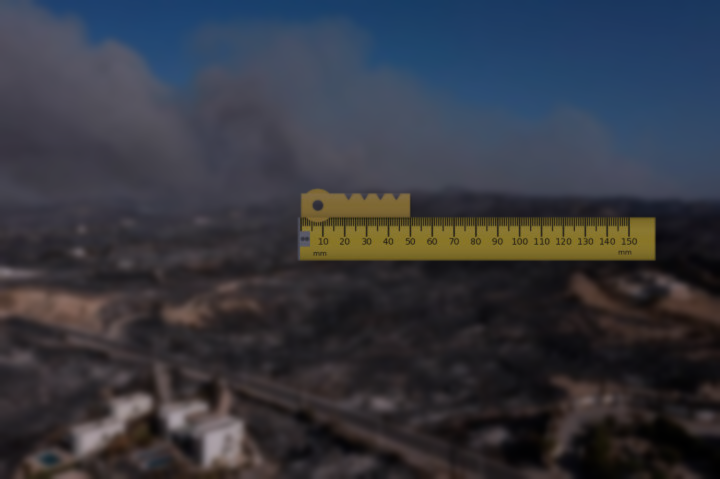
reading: value=50 unit=mm
